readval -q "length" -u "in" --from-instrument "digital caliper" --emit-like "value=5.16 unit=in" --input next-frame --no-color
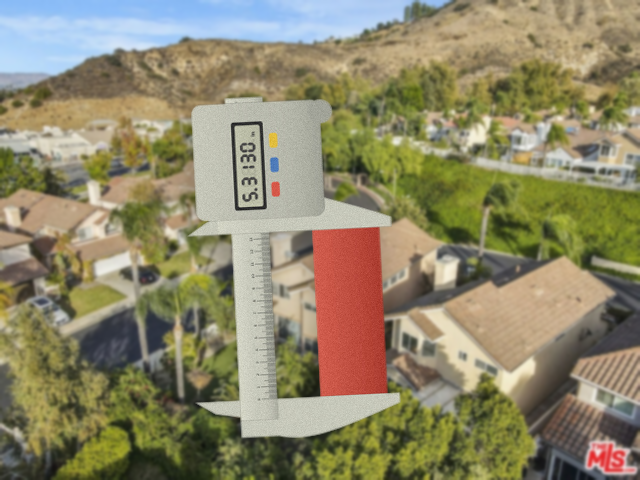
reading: value=5.3130 unit=in
